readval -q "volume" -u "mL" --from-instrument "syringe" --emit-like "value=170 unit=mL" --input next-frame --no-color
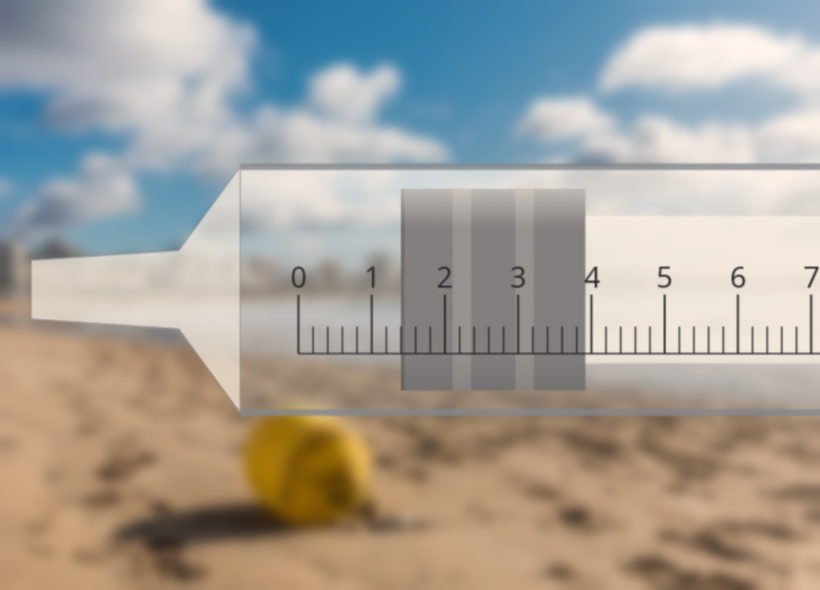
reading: value=1.4 unit=mL
